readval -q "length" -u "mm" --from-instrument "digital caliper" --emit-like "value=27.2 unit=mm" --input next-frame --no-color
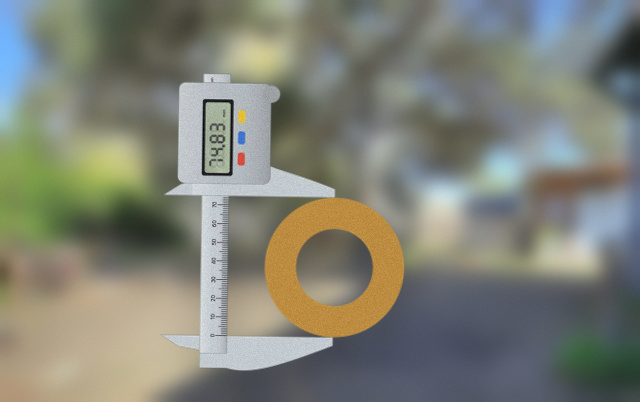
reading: value=74.83 unit=mm
